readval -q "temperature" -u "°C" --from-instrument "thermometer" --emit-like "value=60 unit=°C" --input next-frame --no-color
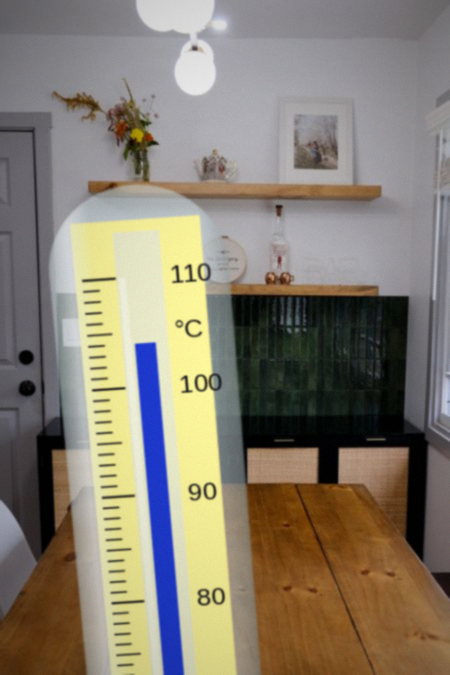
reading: value=104 unit=°C
